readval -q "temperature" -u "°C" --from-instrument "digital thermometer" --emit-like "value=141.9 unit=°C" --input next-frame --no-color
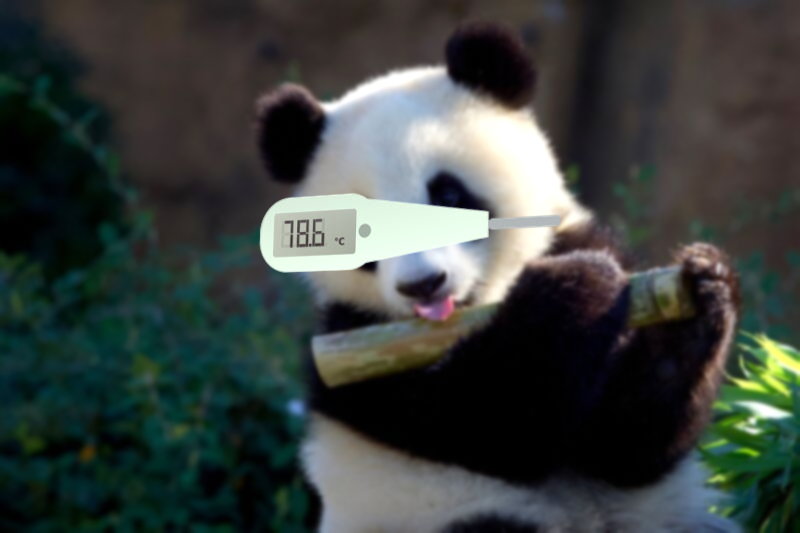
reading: value=78.6 unit=°C
